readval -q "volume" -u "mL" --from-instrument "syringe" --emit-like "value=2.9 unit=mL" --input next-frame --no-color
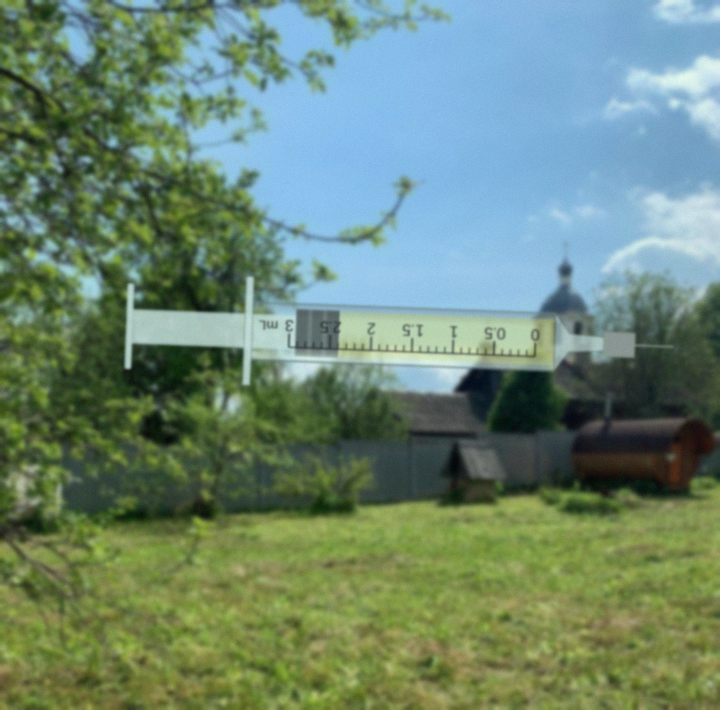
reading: value=2.4 unit=mL
